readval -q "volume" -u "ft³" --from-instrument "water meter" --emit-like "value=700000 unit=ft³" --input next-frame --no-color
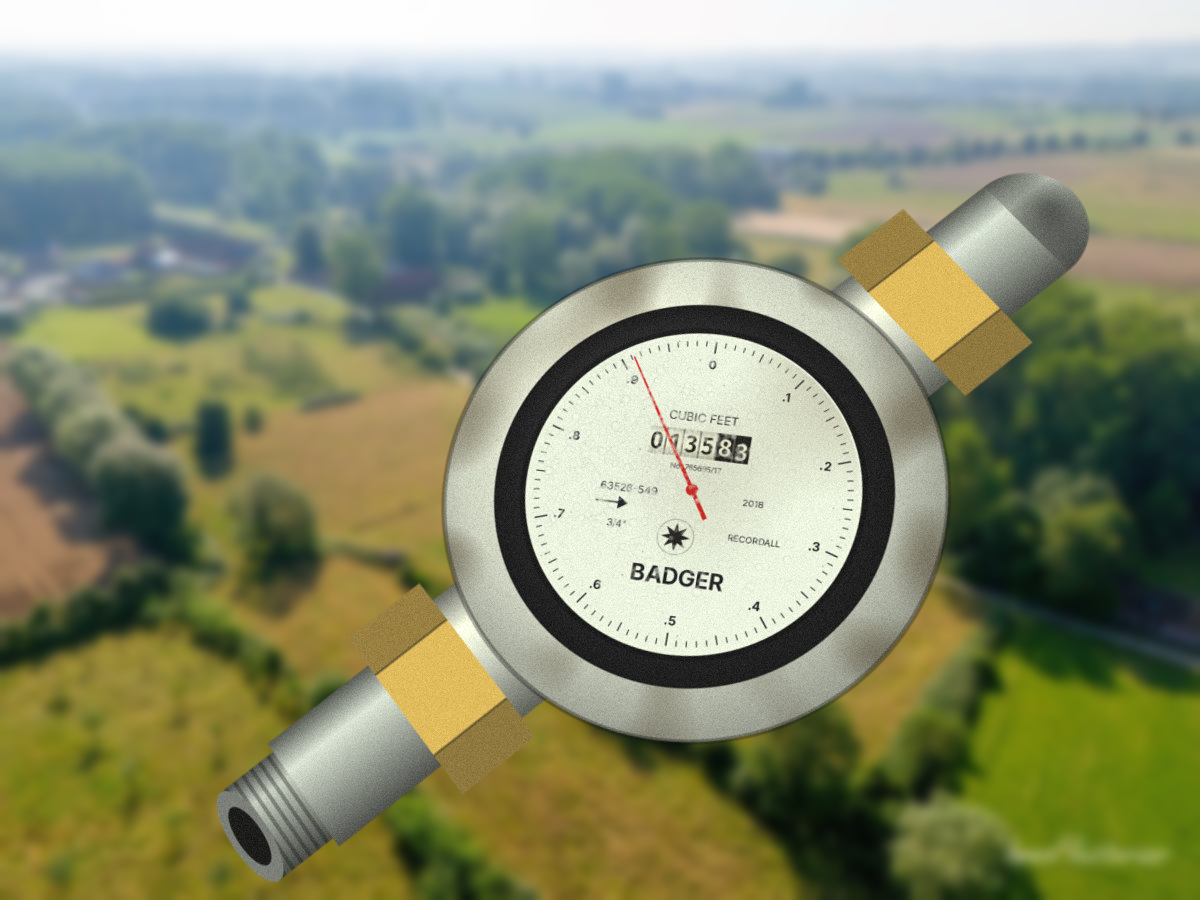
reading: value=13582.91 unit=ft³
